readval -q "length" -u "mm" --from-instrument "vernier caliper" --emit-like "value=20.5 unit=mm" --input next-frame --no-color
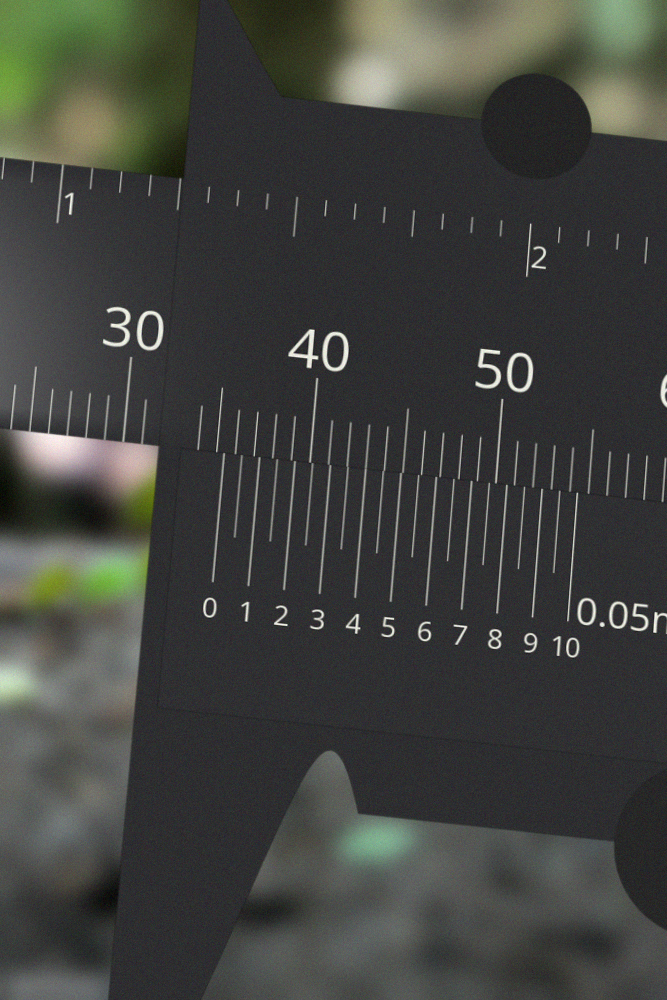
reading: value=35.4 unit=mm
